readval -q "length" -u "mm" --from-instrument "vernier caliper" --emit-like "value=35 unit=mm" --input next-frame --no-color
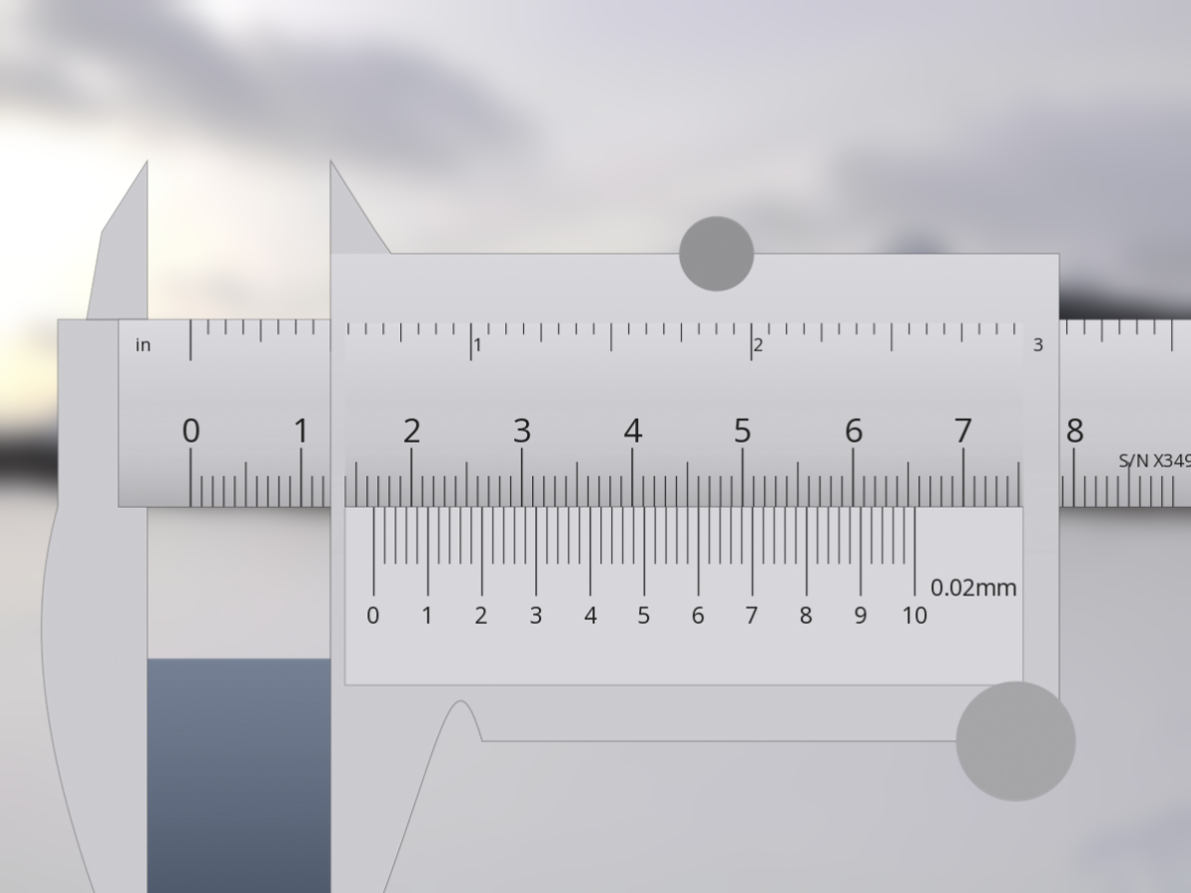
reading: value=16.6 unit=mm
